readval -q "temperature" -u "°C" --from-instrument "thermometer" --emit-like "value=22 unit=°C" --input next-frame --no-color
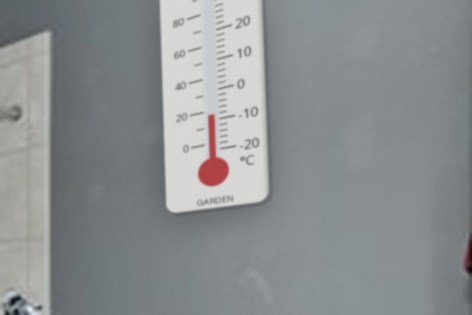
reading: value=-8 unit=°C
